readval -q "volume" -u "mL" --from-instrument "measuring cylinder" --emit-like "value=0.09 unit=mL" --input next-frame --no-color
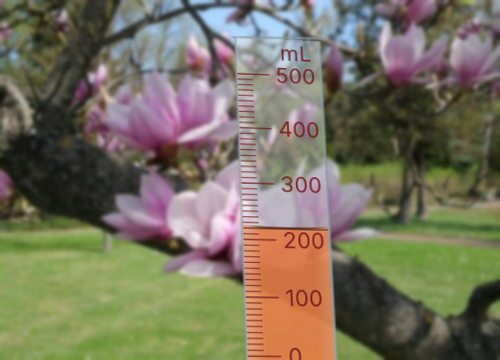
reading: value=220 unit=mL
